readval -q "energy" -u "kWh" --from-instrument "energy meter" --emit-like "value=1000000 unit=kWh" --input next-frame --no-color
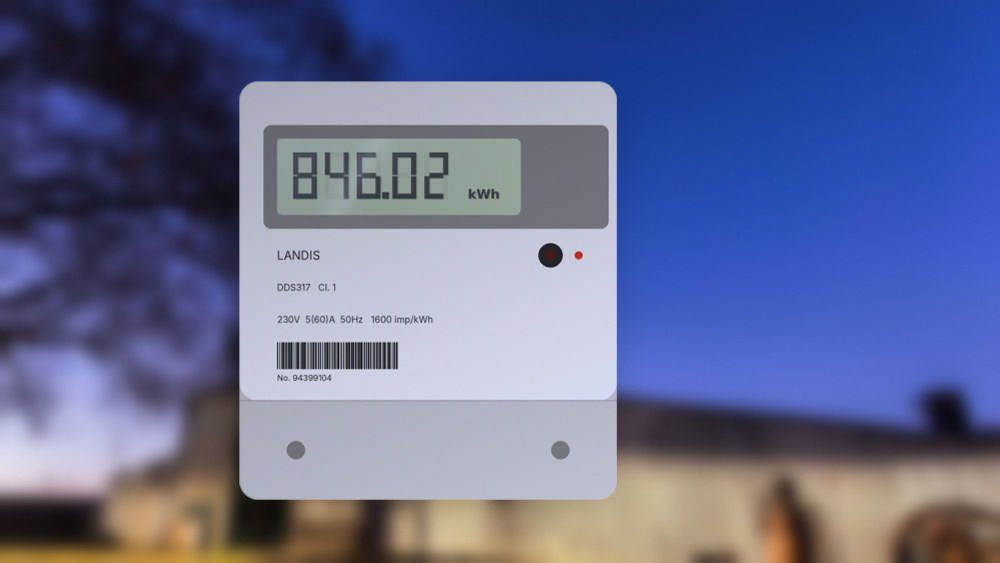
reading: value=846.02 unit=kWh
